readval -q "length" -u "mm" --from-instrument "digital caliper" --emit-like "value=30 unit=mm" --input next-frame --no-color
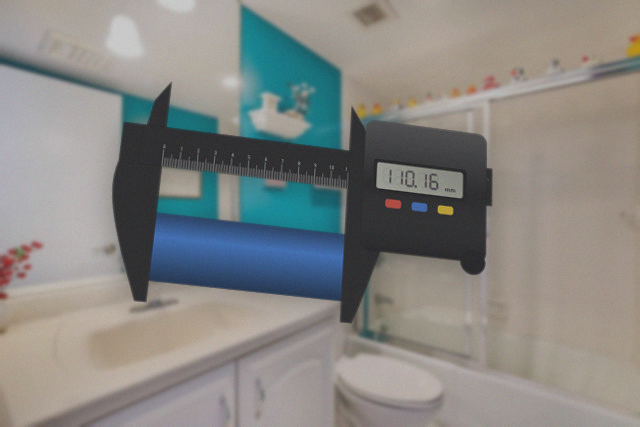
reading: value=110.16 unit=mm
